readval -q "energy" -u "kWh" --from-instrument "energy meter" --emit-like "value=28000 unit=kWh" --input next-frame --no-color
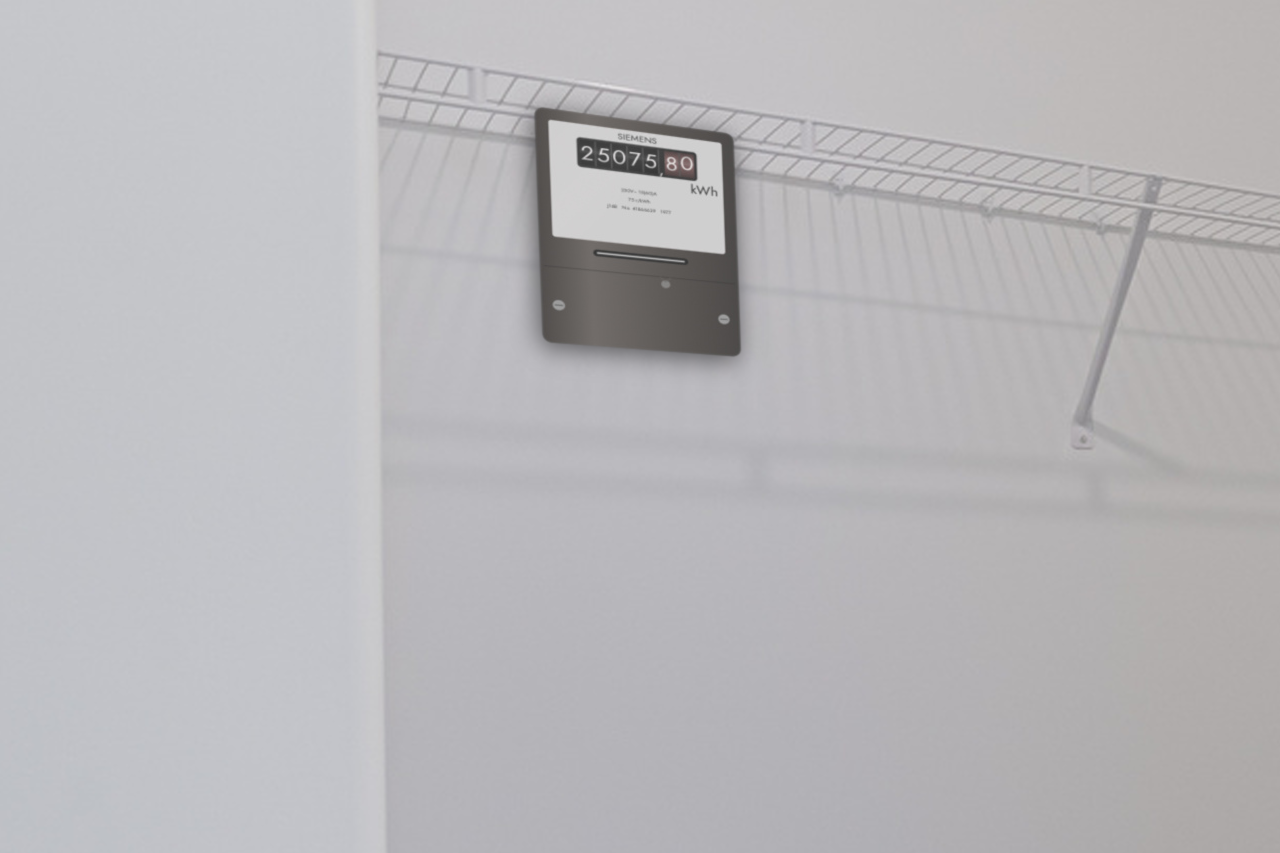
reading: value=25075.80 unit=kWh
